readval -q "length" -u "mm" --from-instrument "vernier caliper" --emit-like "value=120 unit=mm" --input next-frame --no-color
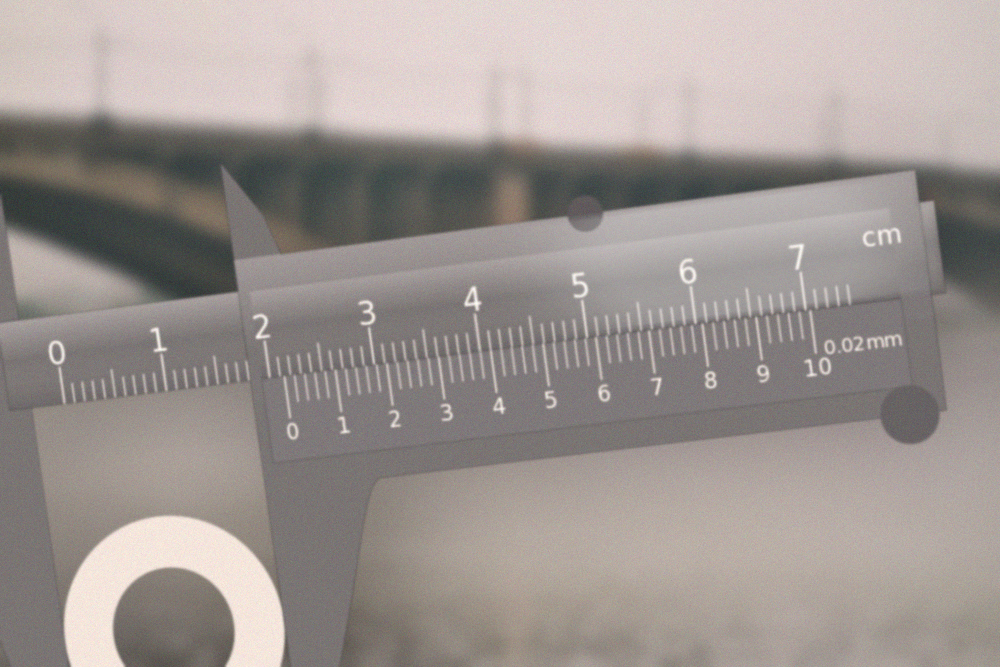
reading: value=21.4 unit=mm
